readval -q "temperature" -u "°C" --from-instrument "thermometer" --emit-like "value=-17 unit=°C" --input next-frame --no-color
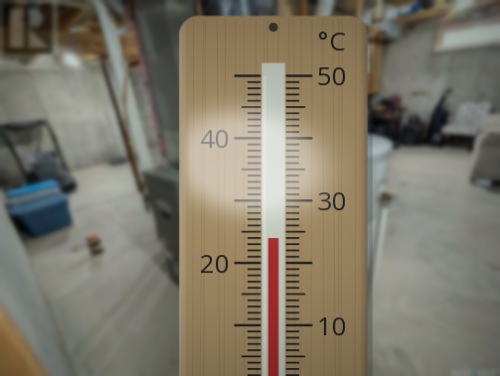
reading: value=24 unit=°C
